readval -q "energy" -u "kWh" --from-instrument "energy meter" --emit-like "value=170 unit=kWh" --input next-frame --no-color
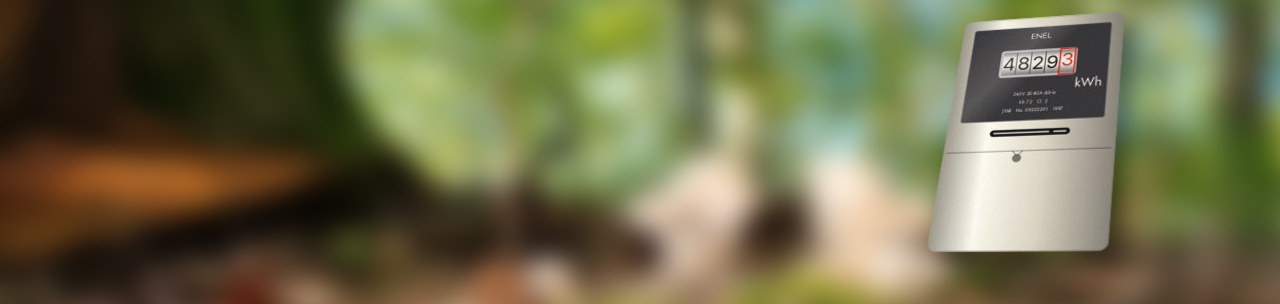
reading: value=4829.3 unit=kWh
